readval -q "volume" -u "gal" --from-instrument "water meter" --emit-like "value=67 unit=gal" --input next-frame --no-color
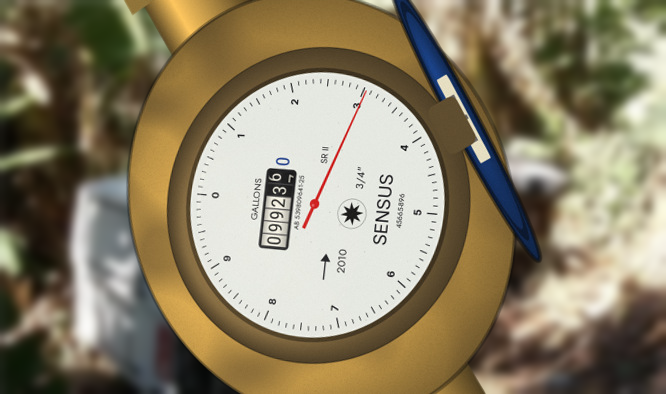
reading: value=992363.0 unit=gal
